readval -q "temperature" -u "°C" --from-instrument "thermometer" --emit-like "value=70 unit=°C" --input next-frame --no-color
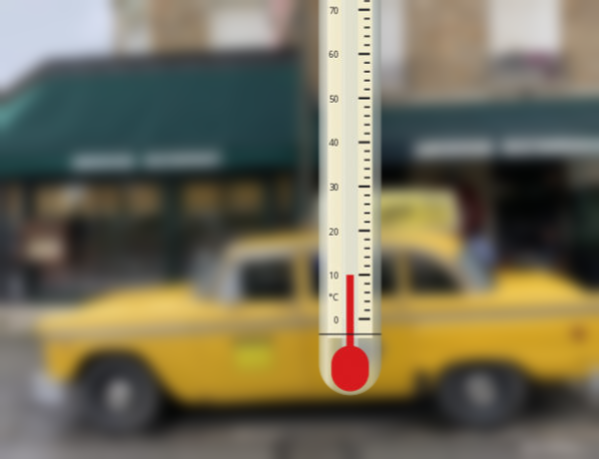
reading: value=10 unit=°C
